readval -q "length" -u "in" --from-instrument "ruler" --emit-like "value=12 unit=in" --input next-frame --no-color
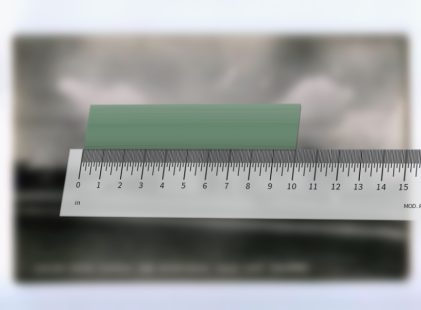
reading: value=10 unit=in
